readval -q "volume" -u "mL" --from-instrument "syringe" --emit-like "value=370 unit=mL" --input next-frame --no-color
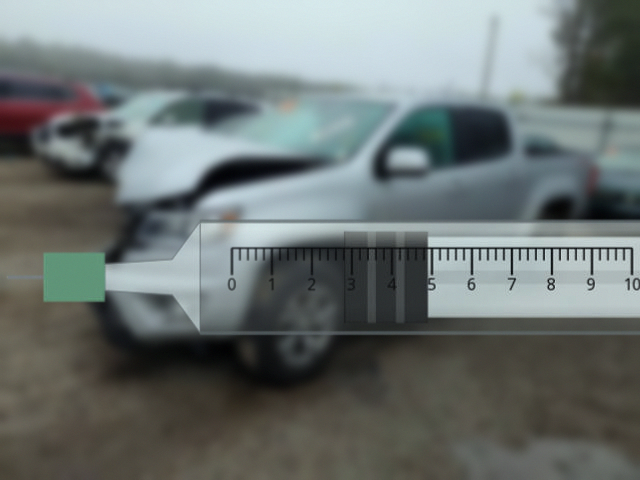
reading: value=2.8 unit=mL
